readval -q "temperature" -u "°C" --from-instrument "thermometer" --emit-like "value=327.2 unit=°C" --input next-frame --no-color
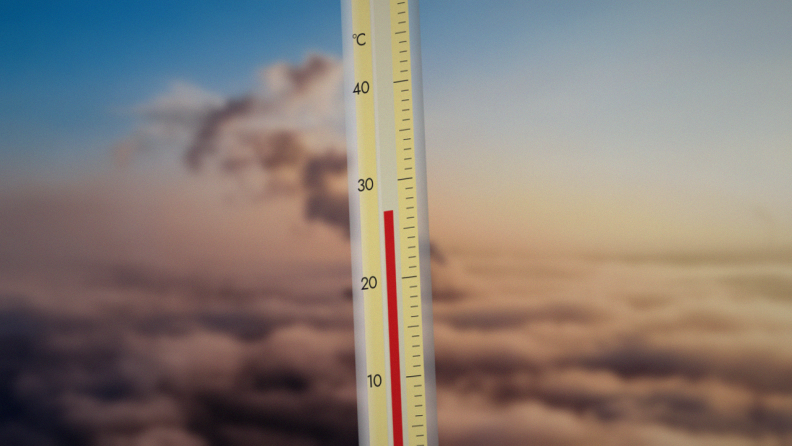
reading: value=27 unit=°C
